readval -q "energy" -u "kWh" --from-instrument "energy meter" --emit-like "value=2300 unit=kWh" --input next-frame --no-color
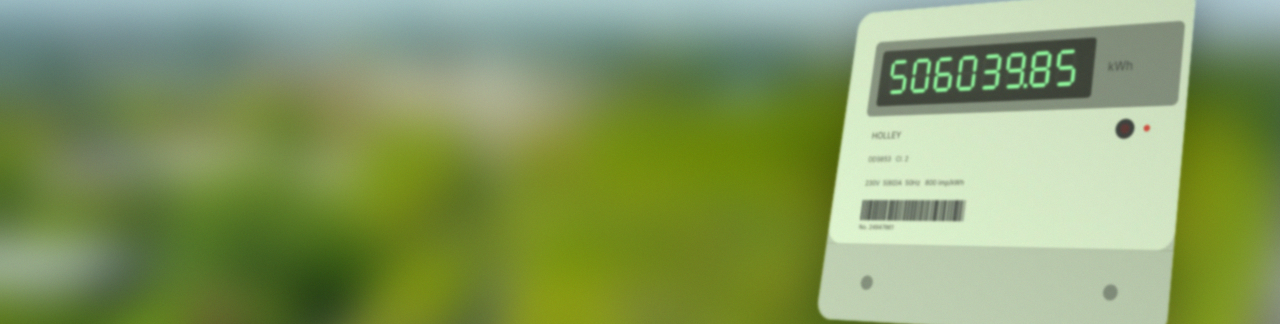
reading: value=506039.85 unit=kWh
